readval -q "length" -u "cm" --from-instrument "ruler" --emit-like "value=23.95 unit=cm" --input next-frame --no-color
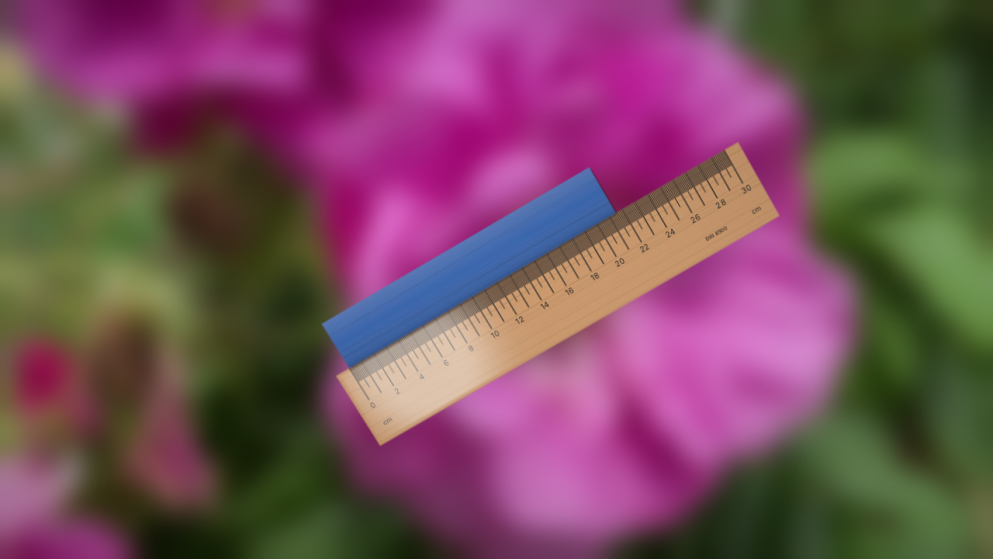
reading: value=21.5 unit=cm
